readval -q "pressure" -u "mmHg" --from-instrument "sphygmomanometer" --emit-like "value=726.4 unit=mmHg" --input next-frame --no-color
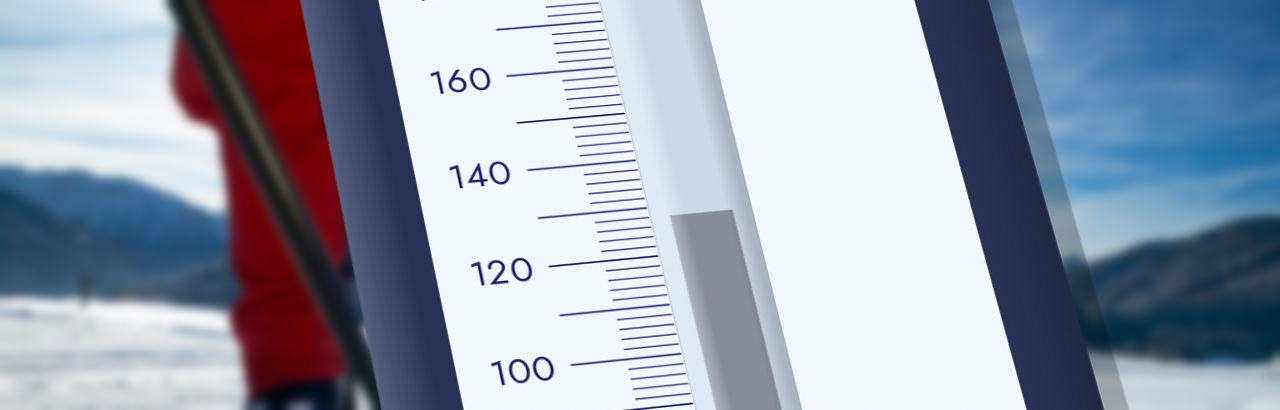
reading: value=128 unit=mmHg
